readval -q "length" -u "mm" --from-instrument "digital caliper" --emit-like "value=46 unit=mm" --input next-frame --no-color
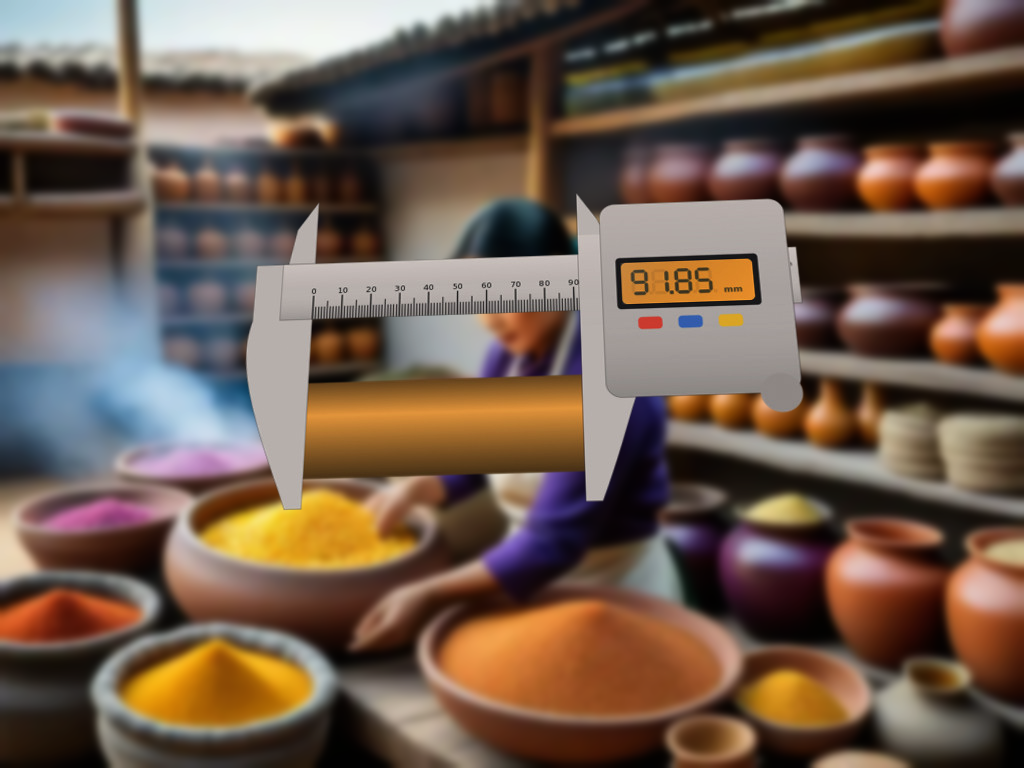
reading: value=91.85 unit=mm
